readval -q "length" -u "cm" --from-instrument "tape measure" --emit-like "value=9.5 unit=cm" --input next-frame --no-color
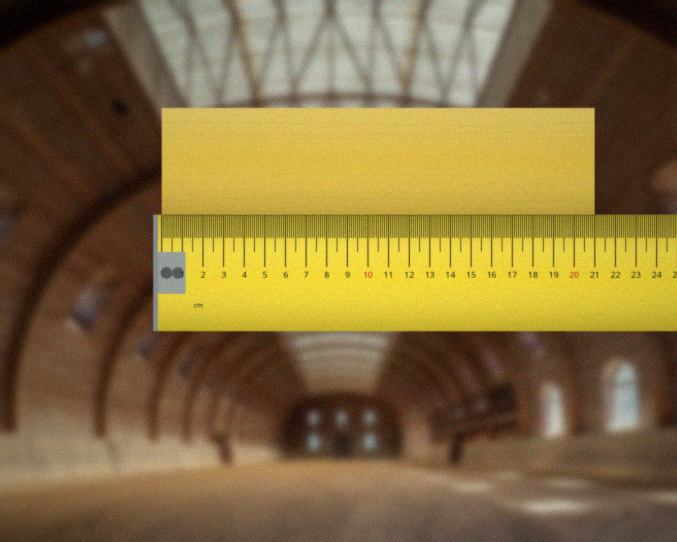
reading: value=21 unit=cm
